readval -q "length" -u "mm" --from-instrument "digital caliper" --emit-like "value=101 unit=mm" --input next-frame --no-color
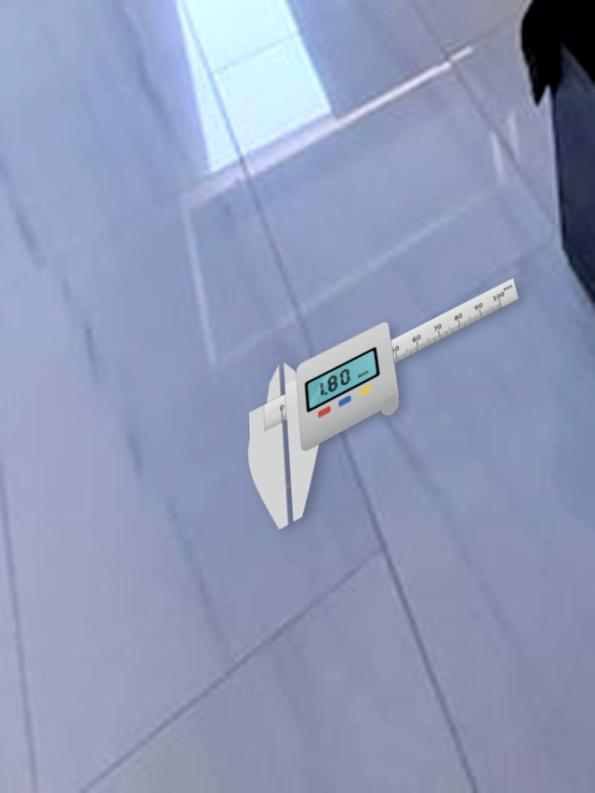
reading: value=1.80 unit=mm
